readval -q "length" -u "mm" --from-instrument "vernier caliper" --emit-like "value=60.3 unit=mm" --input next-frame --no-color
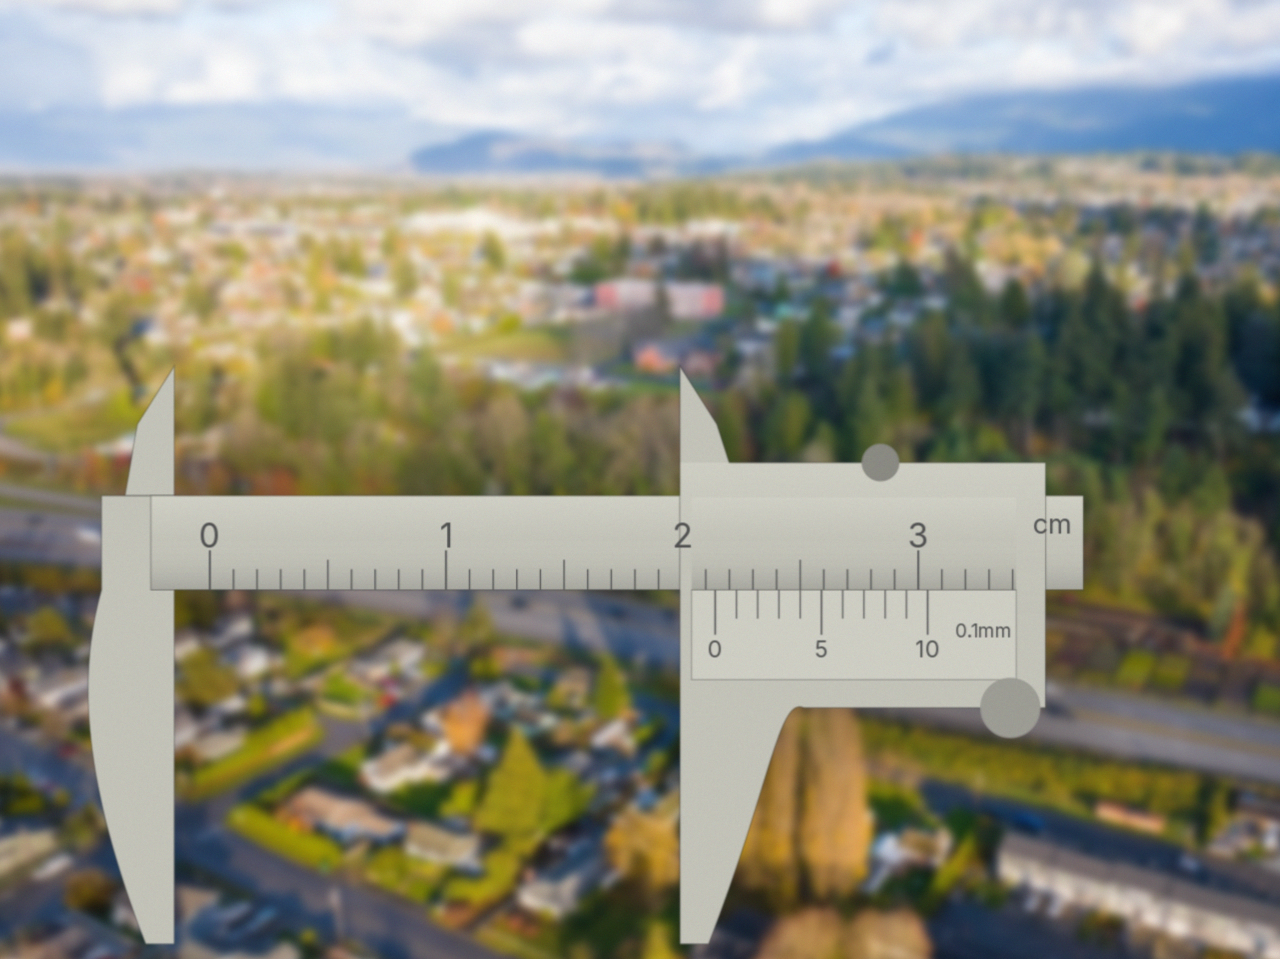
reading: value=21.4 unit=mm
